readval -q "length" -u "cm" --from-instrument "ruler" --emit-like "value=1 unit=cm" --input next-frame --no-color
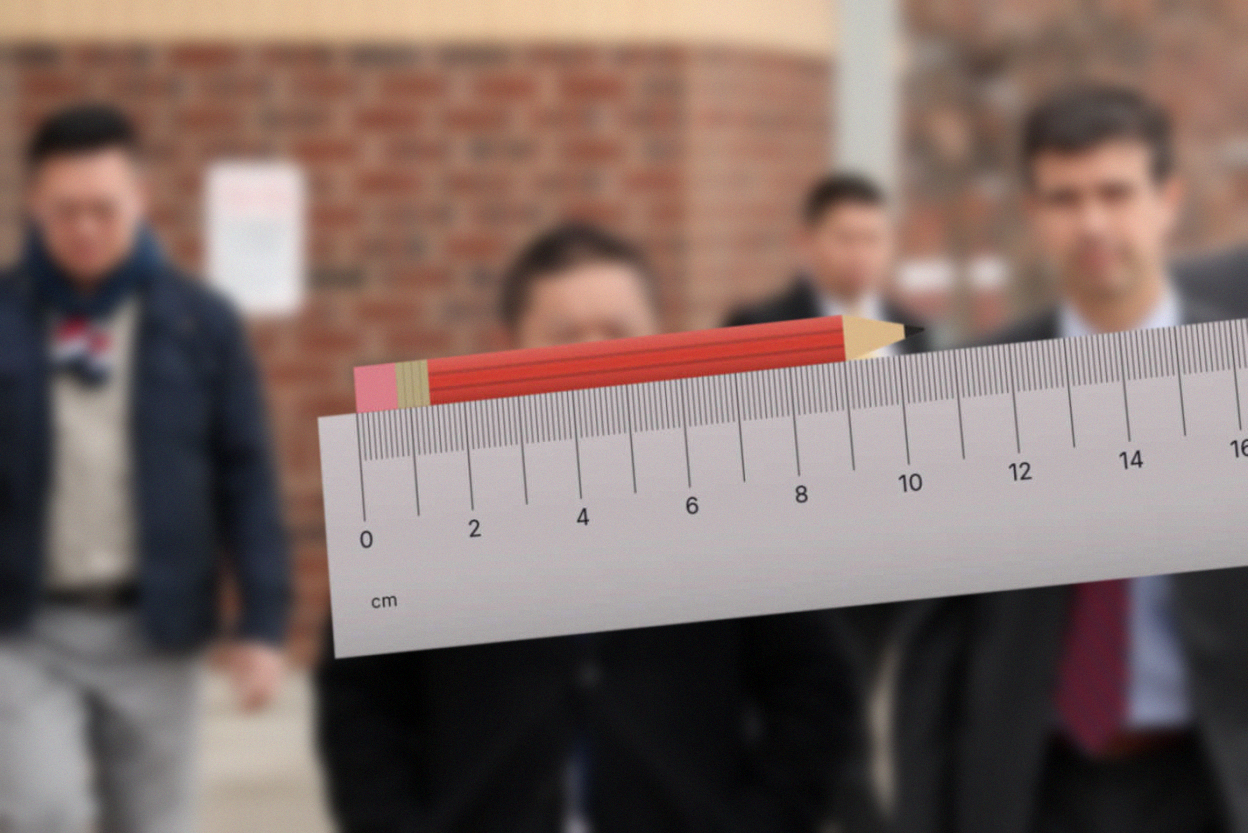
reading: value=10.5 unit=cm
